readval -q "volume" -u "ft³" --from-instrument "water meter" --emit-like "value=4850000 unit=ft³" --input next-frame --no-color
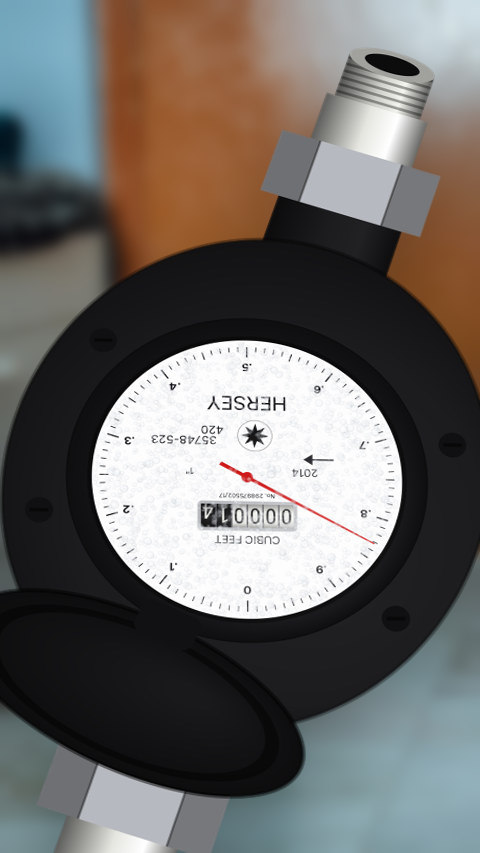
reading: value=13.83 unit=ft³
